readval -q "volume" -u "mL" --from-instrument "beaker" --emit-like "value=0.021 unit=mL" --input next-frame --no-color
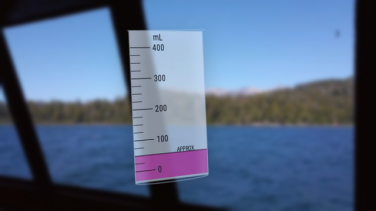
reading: value=50 unit=mL
